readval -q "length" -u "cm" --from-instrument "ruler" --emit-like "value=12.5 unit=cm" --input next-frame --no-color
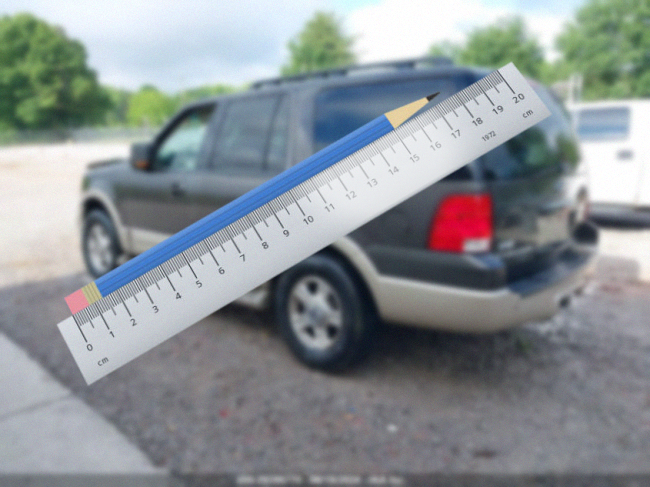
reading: value=17.5 unit=cm
